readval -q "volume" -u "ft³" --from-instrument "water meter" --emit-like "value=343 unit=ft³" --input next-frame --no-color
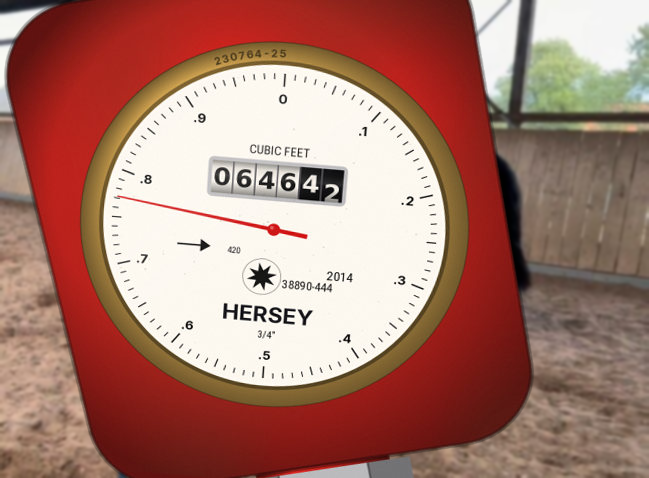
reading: value=64641.77 unit=ft³
